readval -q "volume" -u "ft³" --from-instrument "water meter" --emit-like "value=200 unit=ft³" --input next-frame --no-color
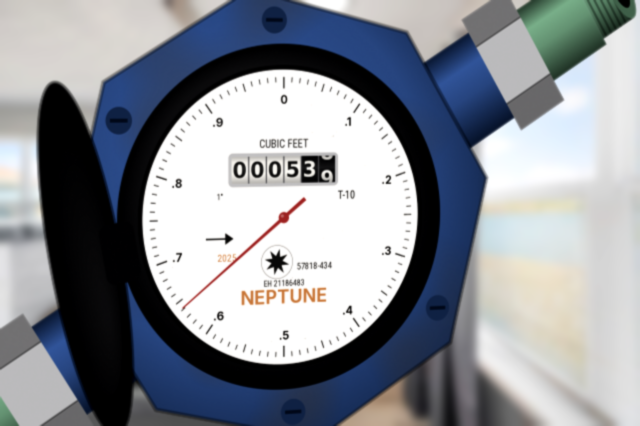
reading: value=538.64 unit=ft³
